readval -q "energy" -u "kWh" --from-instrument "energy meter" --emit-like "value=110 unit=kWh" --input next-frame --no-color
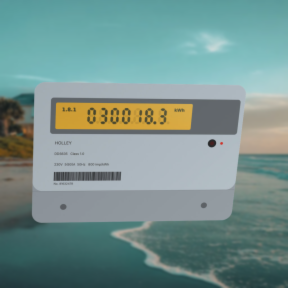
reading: value=30018.3 unit=kWh
